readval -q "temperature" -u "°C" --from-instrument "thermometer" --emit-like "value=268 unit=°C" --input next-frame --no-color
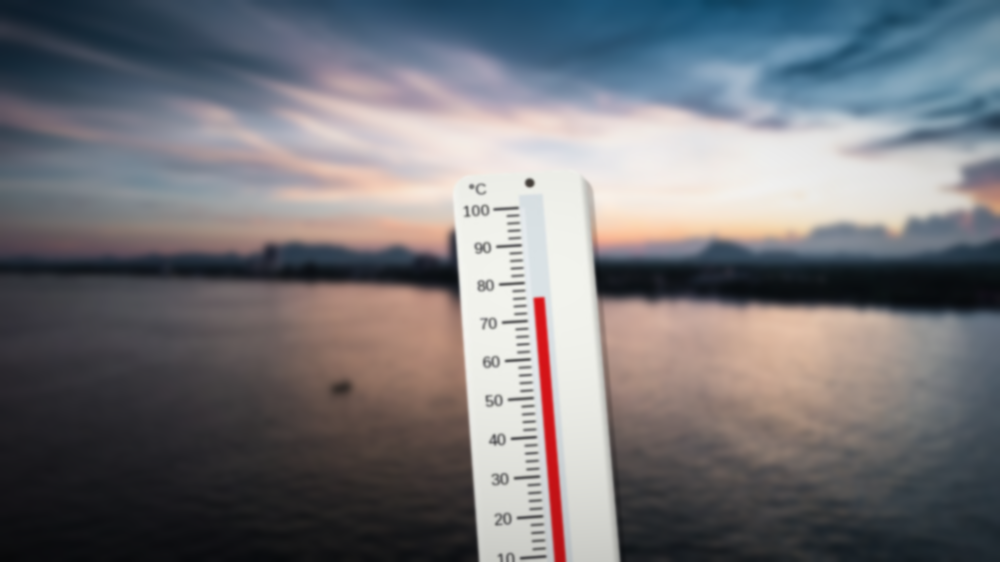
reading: value=76 unit=°C
